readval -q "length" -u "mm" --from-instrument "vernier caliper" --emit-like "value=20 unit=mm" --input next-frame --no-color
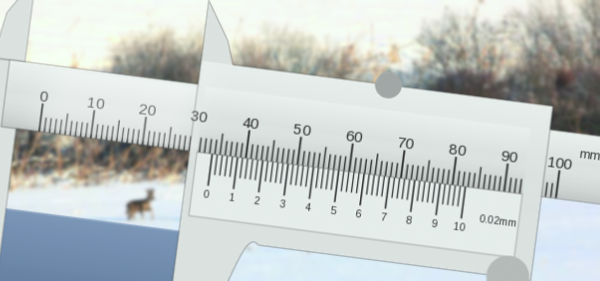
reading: value=33.5 unit=mm
